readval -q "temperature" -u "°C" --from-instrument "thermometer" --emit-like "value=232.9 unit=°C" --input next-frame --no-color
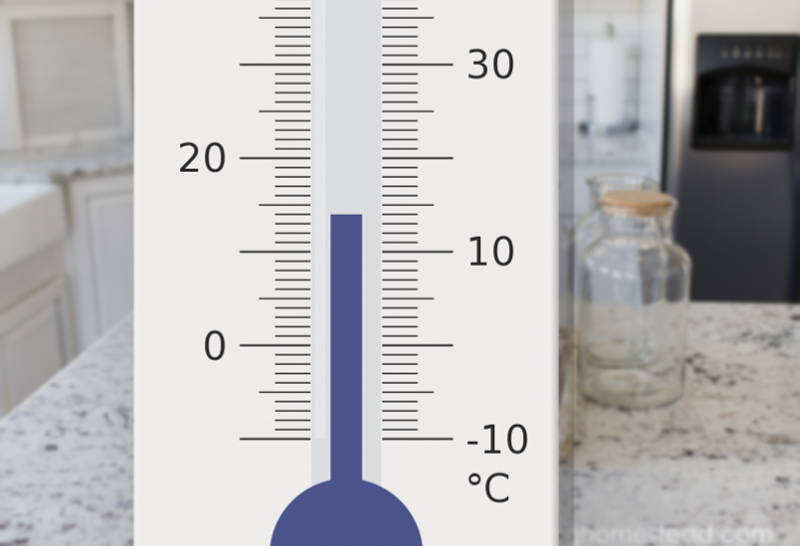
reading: value=14 unit=°C
